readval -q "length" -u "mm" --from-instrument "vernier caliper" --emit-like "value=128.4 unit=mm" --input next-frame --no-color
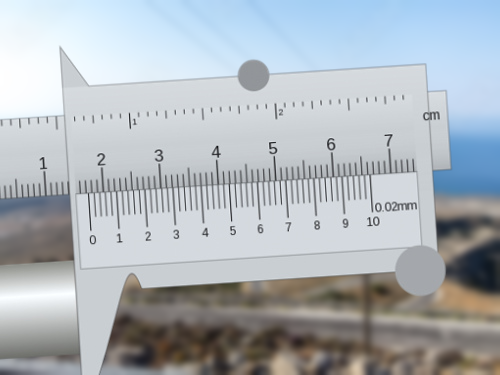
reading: value=17.4 unit=mm
